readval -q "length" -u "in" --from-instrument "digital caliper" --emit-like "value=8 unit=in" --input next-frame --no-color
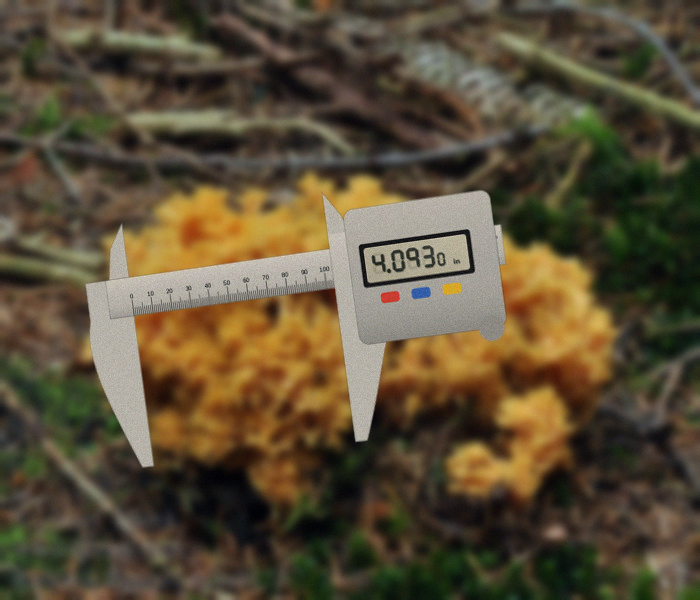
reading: value=4.0930 unit=in
